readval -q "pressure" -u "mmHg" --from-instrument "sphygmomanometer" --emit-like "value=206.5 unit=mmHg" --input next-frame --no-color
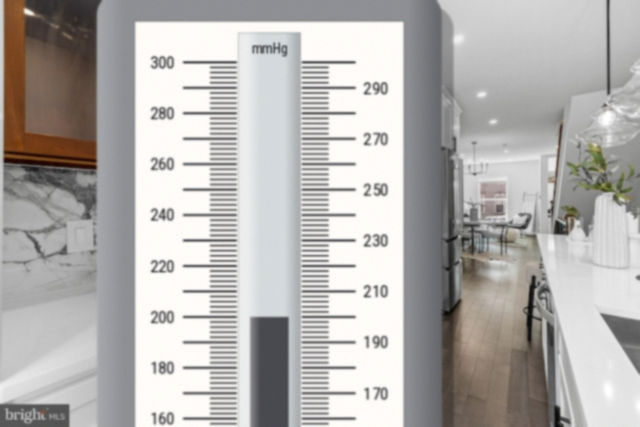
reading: value=200 unit=mmHg
